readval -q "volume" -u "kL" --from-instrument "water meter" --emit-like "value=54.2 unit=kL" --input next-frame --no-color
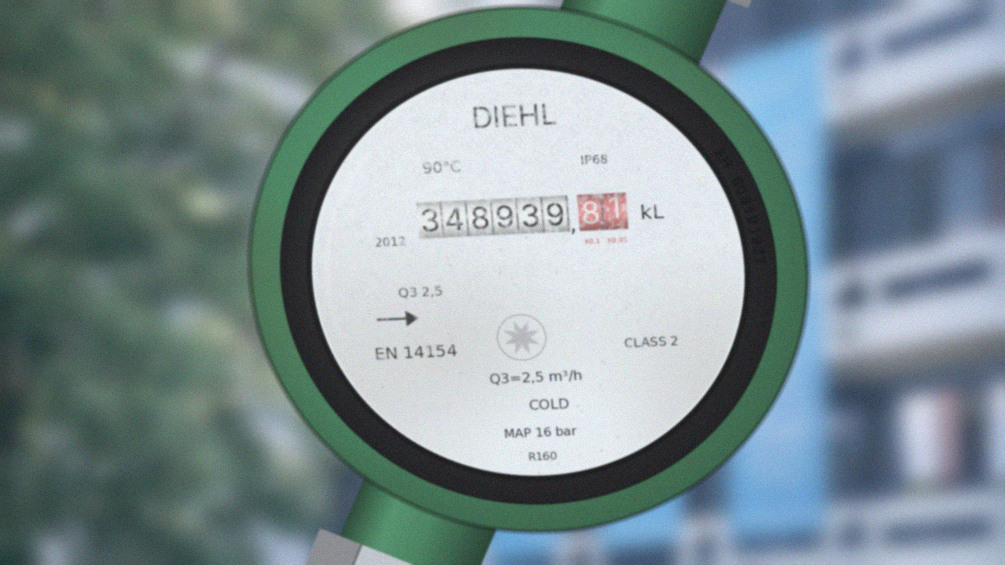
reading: value=348939.81 unit=kL
